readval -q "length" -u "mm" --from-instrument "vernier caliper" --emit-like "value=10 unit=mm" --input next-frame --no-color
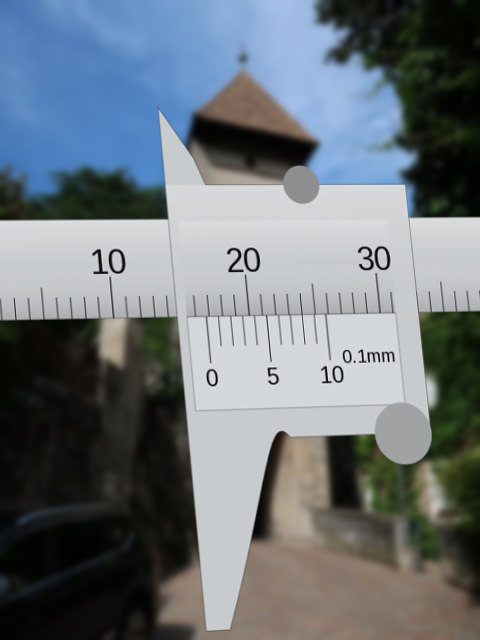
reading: value=16.8 unit=mm
